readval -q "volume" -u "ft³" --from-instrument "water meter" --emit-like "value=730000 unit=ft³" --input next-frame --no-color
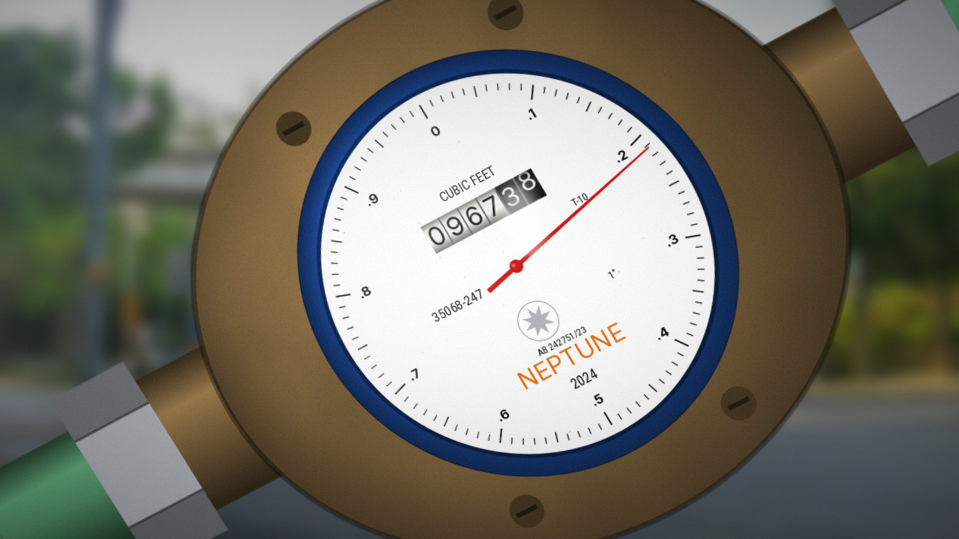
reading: value=96738.21 unit=ft³
